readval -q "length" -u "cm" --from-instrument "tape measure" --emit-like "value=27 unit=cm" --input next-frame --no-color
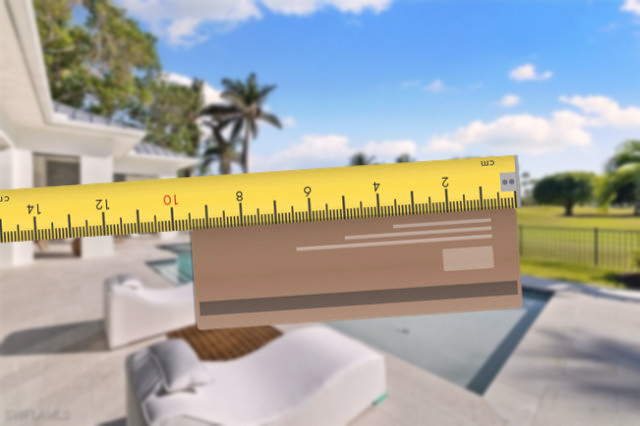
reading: value=9.5 unit=cm
